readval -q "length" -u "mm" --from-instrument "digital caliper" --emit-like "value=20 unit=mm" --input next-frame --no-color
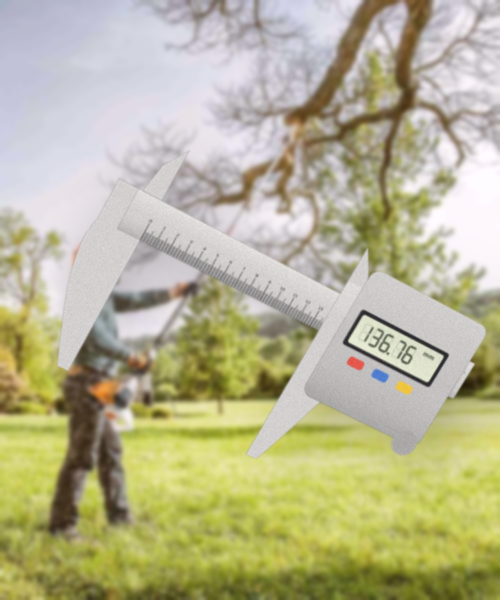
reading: value=136.76 unit=mm
